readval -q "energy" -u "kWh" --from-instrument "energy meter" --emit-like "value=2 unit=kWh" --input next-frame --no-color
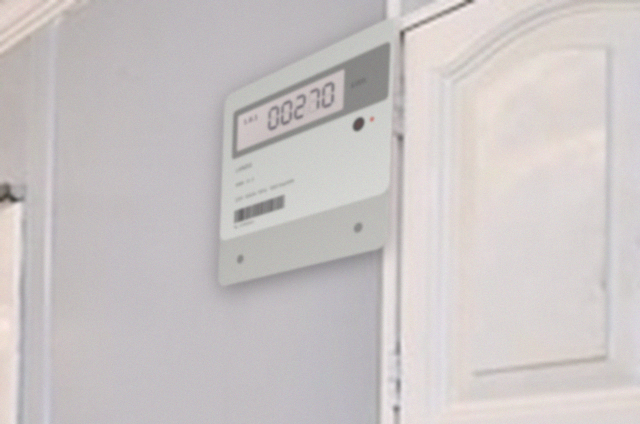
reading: value=270 unit=kWh
